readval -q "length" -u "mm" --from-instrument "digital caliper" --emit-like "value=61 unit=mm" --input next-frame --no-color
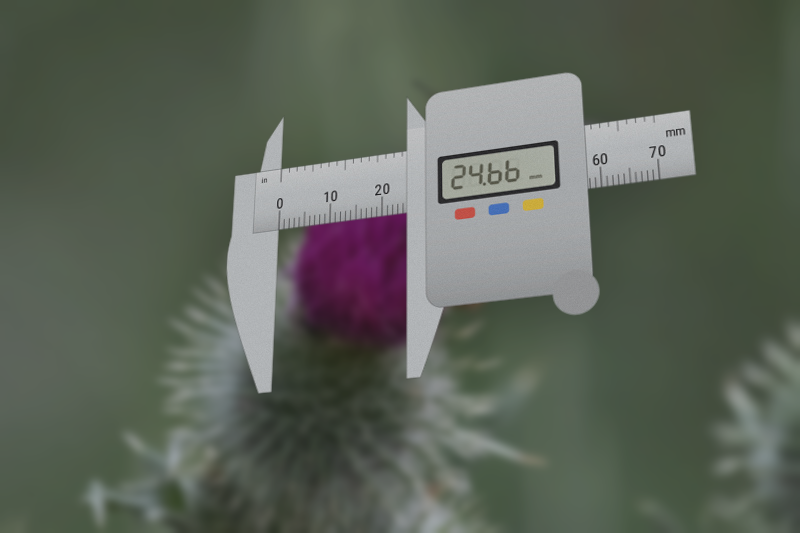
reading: value=24.66 unit=mm
